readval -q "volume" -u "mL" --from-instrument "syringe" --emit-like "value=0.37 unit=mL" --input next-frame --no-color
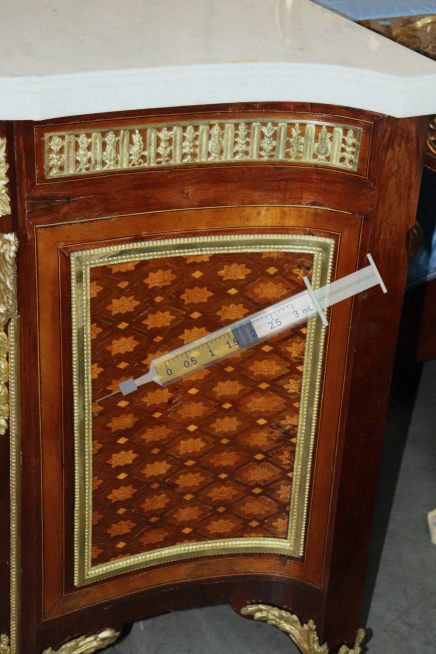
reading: value=1.6 unit=mL
